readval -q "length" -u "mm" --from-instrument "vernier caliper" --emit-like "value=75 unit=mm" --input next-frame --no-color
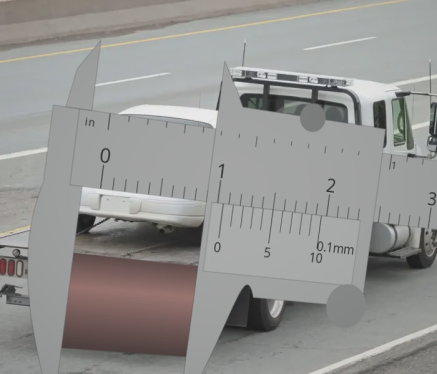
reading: value=10.5 unit=mm
